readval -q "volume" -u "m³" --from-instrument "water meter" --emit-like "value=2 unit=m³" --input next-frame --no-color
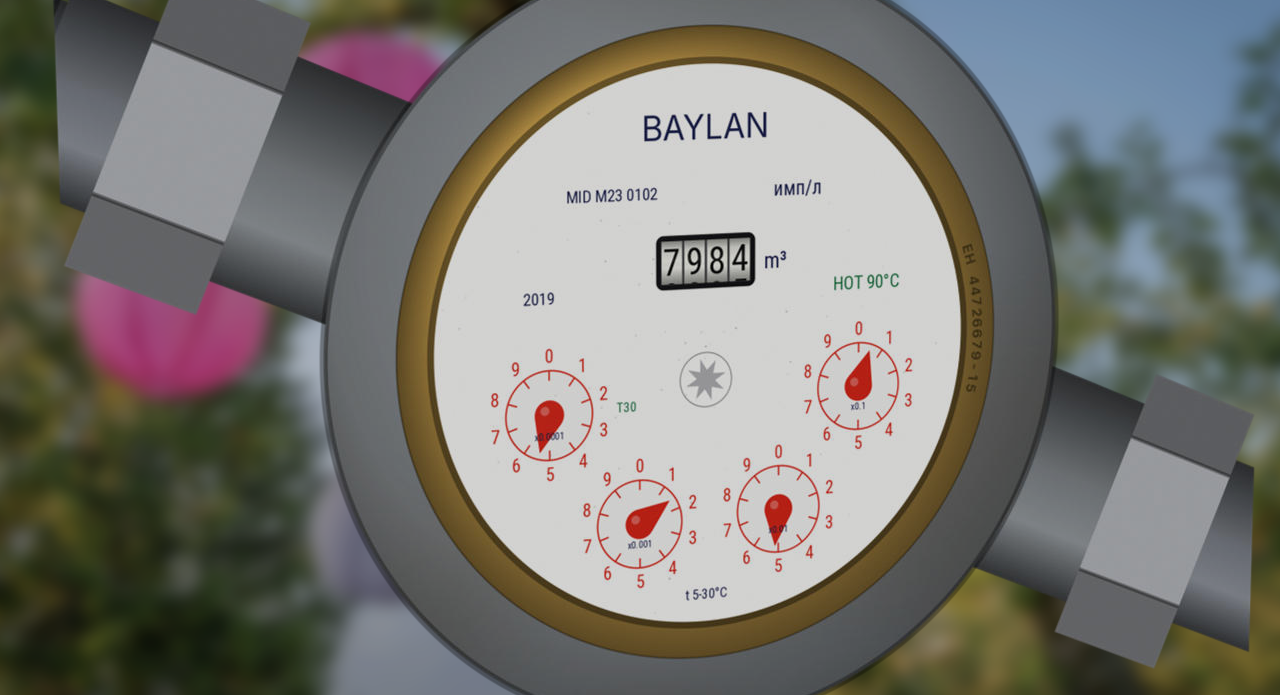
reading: value=7984.0515 unit=m³
